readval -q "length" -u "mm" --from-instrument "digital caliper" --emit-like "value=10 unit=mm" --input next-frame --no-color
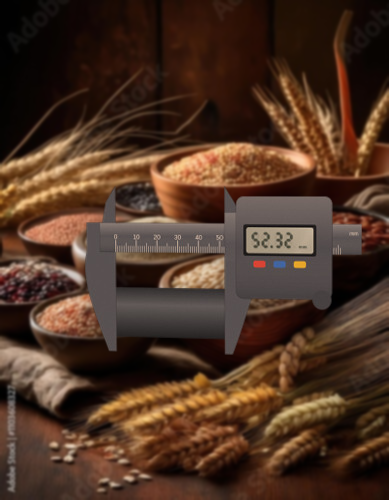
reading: value=52.32 unit=mm
